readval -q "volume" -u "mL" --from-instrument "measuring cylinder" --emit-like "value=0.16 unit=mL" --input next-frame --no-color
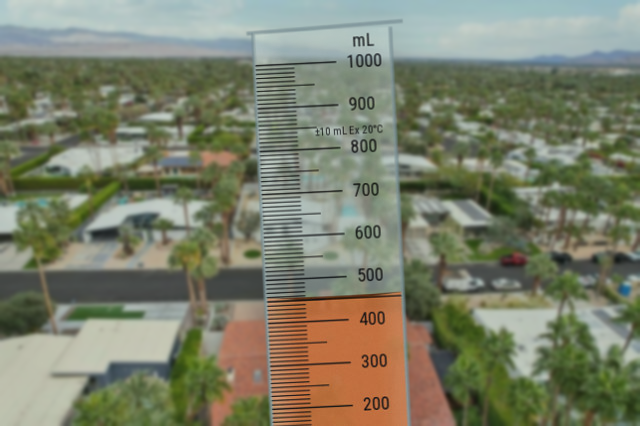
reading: value=450 unit=mL
